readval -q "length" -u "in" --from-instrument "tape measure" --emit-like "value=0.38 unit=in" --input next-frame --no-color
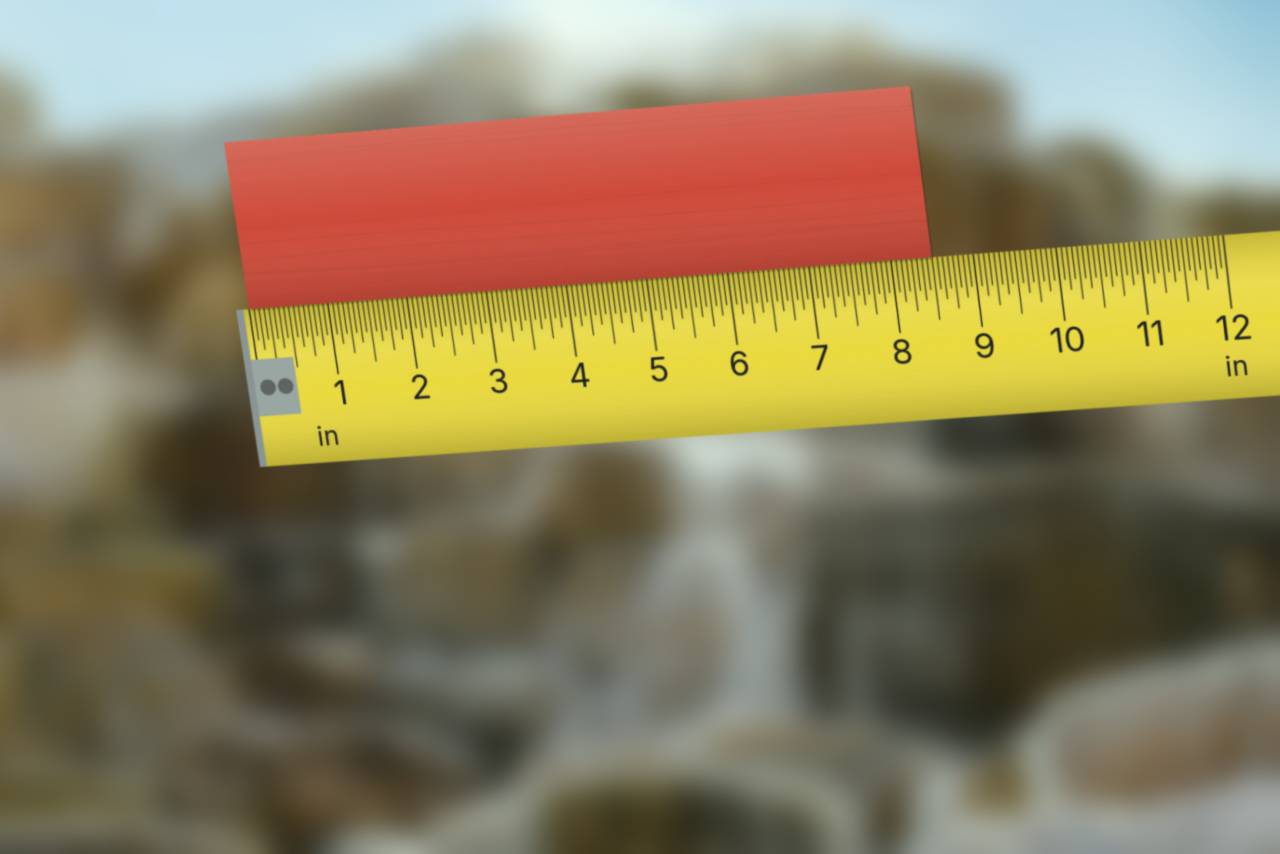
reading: value=8.5 unit=in
